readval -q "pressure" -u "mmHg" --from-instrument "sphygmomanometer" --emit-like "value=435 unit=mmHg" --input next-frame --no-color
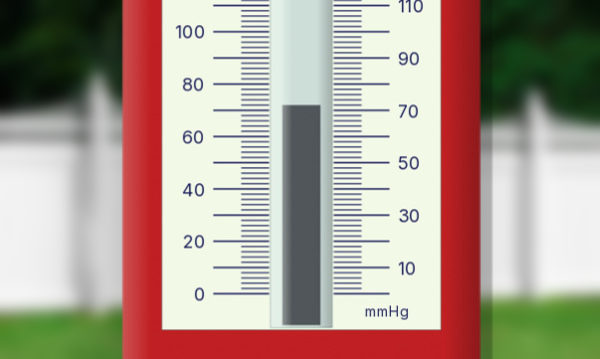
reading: value=72 unit=mmHg
